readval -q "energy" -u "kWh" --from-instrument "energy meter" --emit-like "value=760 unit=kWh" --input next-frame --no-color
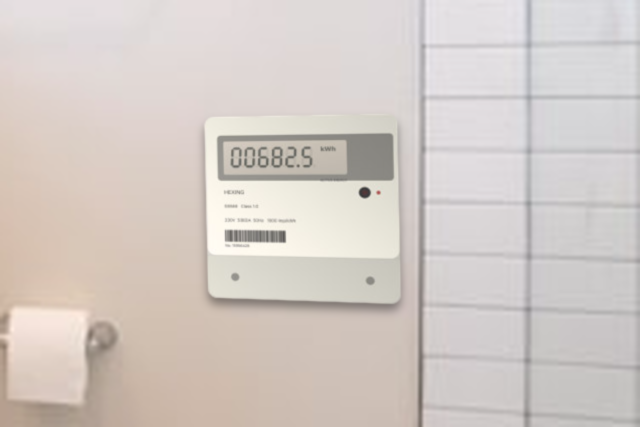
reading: value=682.5 unit=kWh
